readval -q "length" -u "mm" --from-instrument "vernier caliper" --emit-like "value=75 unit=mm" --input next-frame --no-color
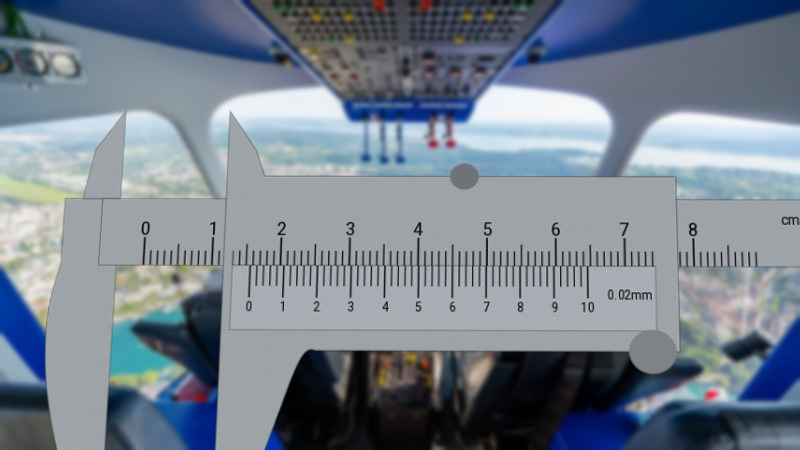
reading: value=15.6 unit=mm
